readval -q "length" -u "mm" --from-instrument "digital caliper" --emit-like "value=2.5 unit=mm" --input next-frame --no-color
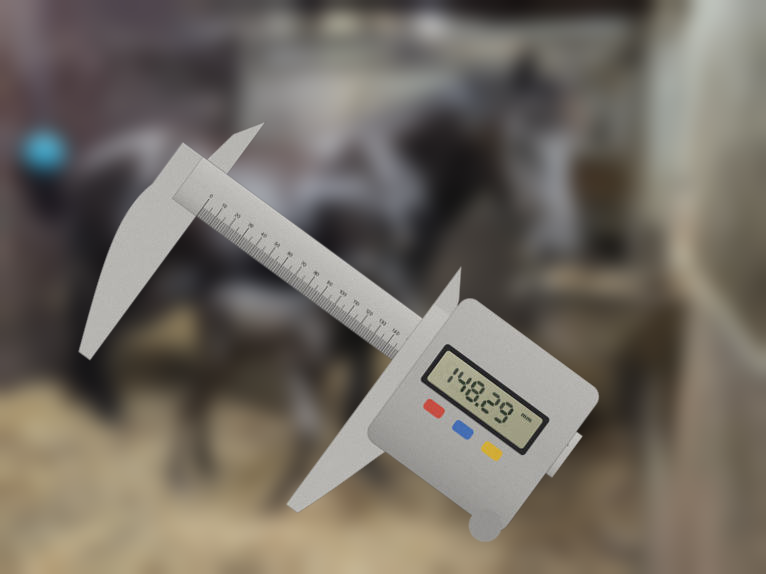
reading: value=148.29 unit=mm
